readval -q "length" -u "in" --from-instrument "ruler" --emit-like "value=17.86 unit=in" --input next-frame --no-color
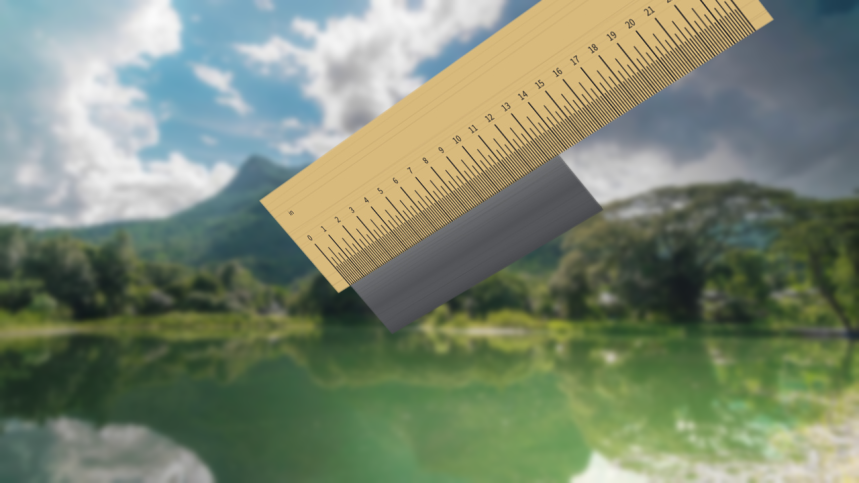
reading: value=13.5 unit=in
